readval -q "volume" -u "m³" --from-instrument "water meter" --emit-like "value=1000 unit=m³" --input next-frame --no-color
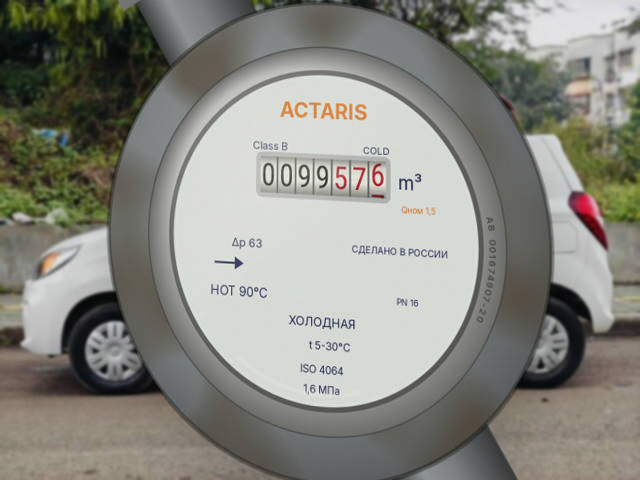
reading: value=99.576 unit=m³
